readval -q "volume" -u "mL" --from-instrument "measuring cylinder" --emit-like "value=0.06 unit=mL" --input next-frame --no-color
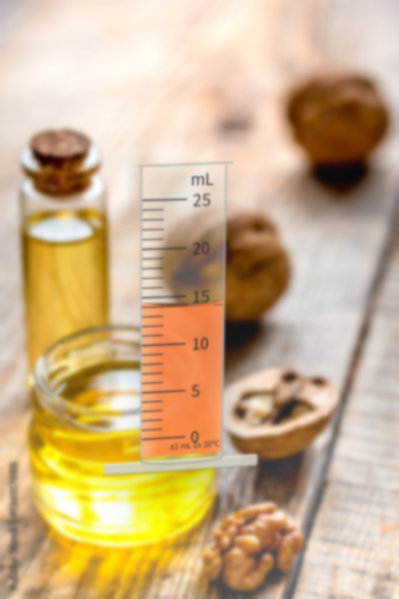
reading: value=14 unit=mL
